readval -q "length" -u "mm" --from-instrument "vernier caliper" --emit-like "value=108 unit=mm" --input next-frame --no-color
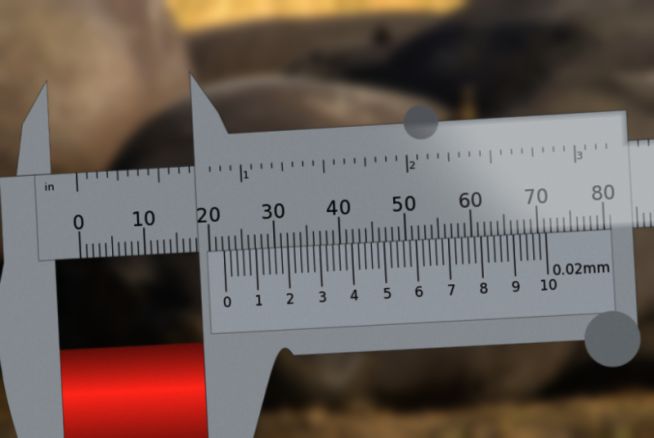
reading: value=22.2 unit=mm
